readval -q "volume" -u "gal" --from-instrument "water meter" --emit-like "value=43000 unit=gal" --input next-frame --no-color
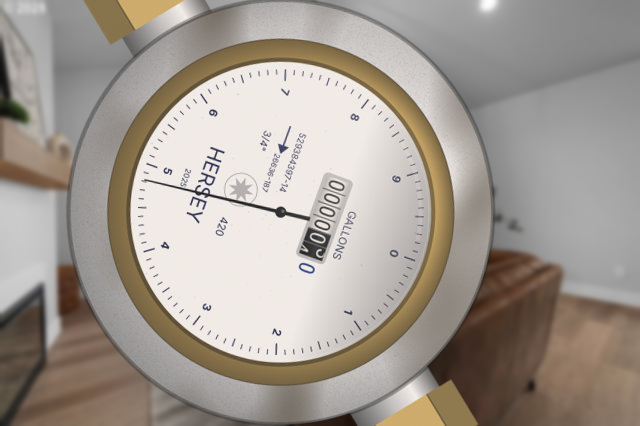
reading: value=34.8 unit=gal
